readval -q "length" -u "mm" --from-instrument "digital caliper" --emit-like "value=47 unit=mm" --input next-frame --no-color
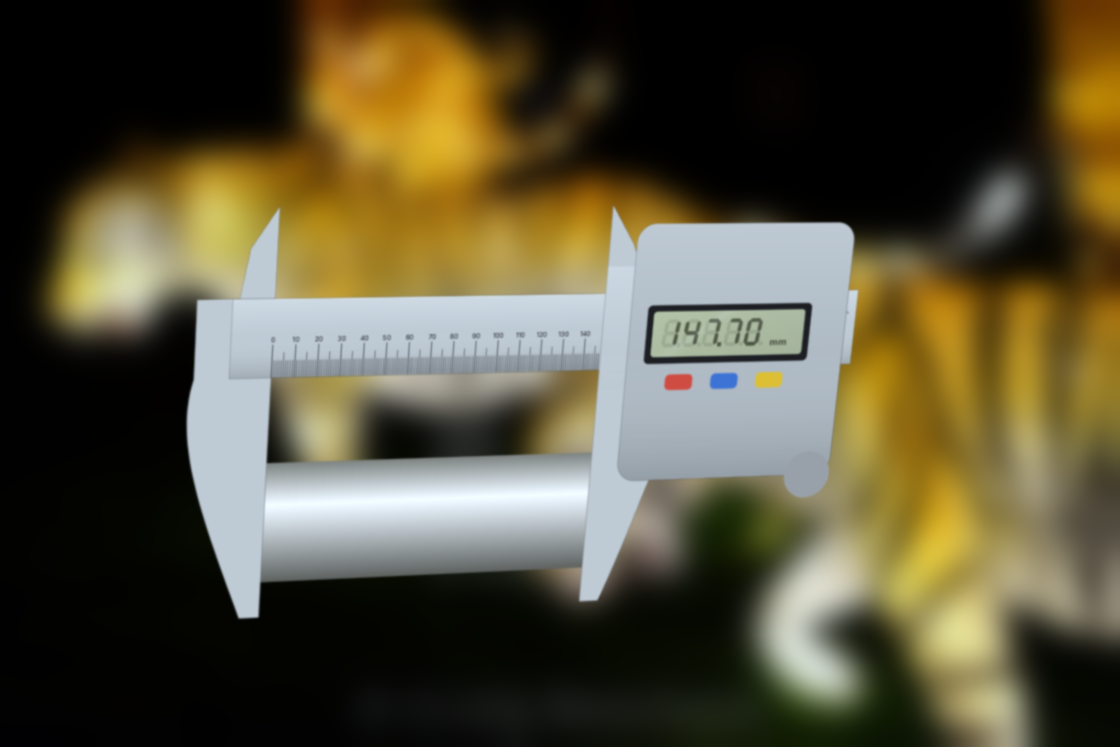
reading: value=147.70 unit=mm
